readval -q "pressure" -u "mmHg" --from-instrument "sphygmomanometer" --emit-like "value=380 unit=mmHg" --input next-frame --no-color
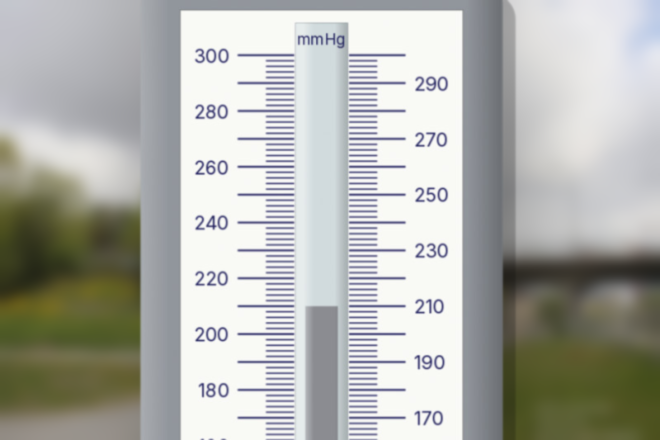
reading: value=210 unit=mmHg
